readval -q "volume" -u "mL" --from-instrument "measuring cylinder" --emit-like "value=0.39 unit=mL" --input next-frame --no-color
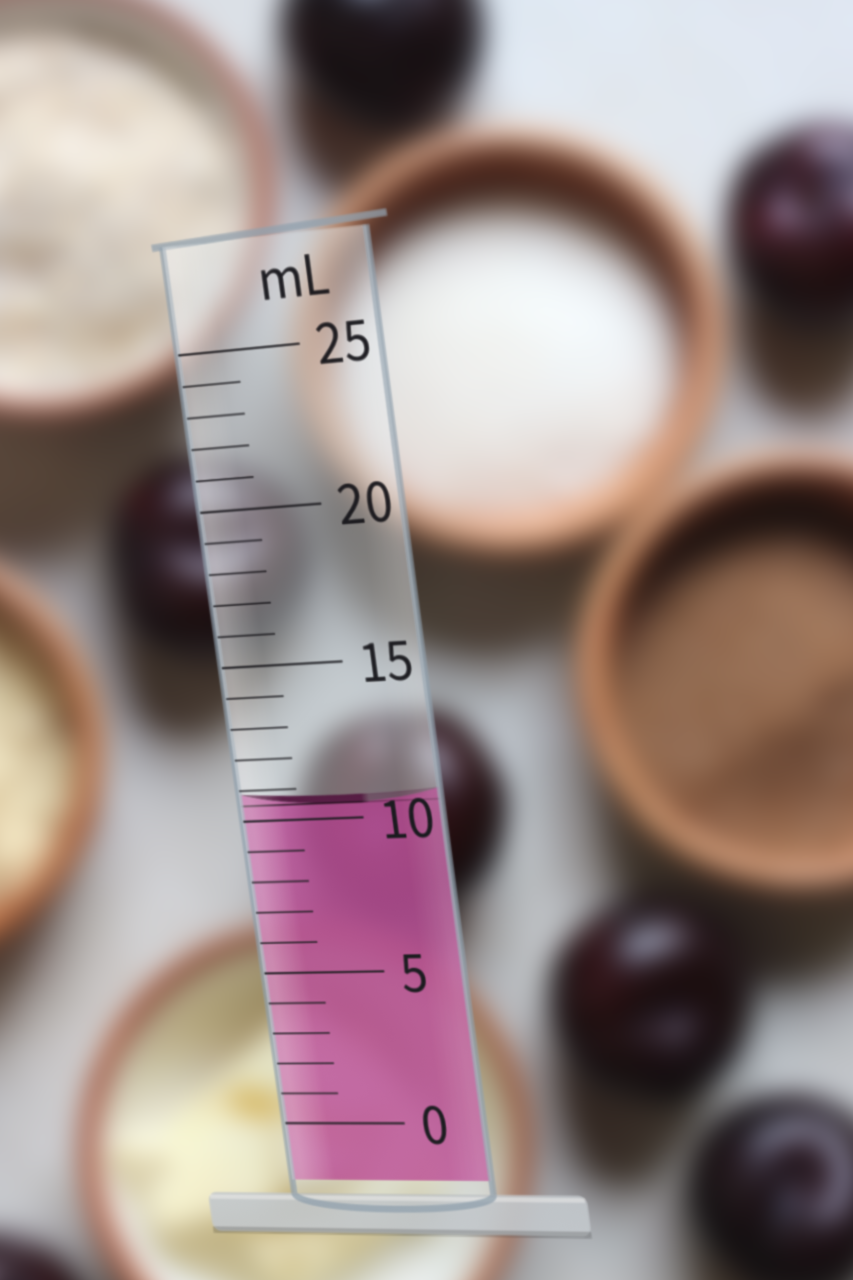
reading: value=10.5 unit=mL
